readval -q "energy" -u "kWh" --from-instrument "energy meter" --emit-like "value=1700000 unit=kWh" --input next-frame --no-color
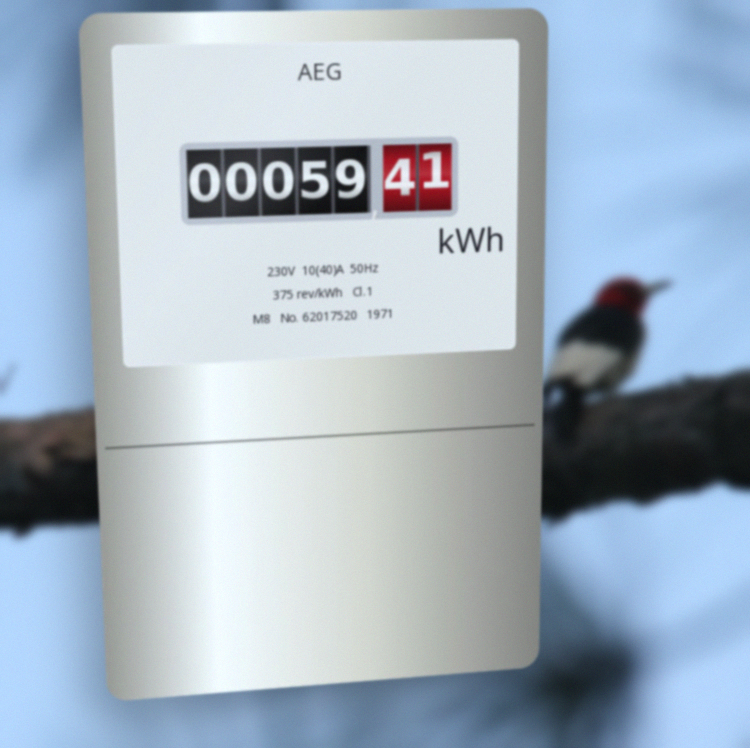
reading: value=59.41 unit=kWh
